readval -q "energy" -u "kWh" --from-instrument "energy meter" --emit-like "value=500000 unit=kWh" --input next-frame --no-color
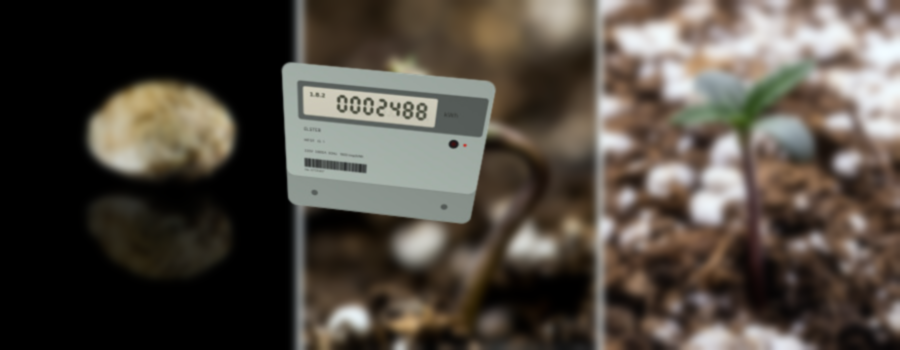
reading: value=2488 unit=kWh
